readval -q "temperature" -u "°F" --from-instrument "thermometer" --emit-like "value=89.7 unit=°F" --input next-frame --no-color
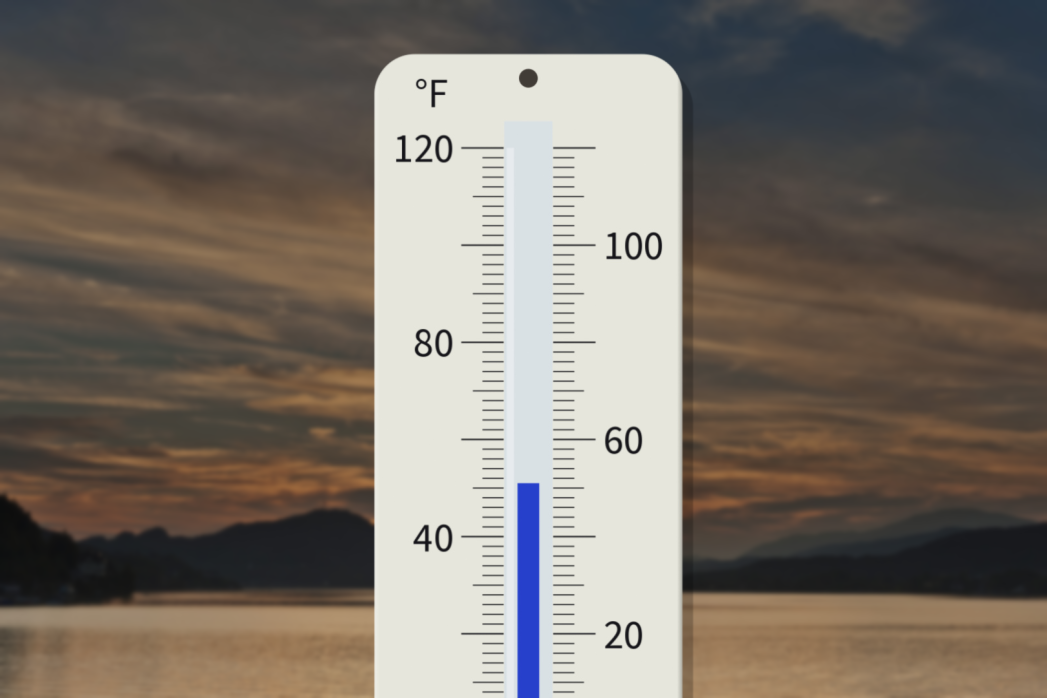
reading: value=51 unit=°F
